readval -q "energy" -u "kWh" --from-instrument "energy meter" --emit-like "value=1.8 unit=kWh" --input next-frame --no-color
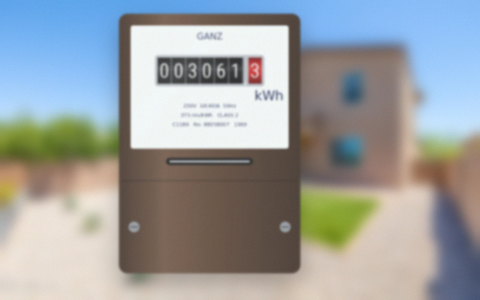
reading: value=3061.3 unit=kWh
